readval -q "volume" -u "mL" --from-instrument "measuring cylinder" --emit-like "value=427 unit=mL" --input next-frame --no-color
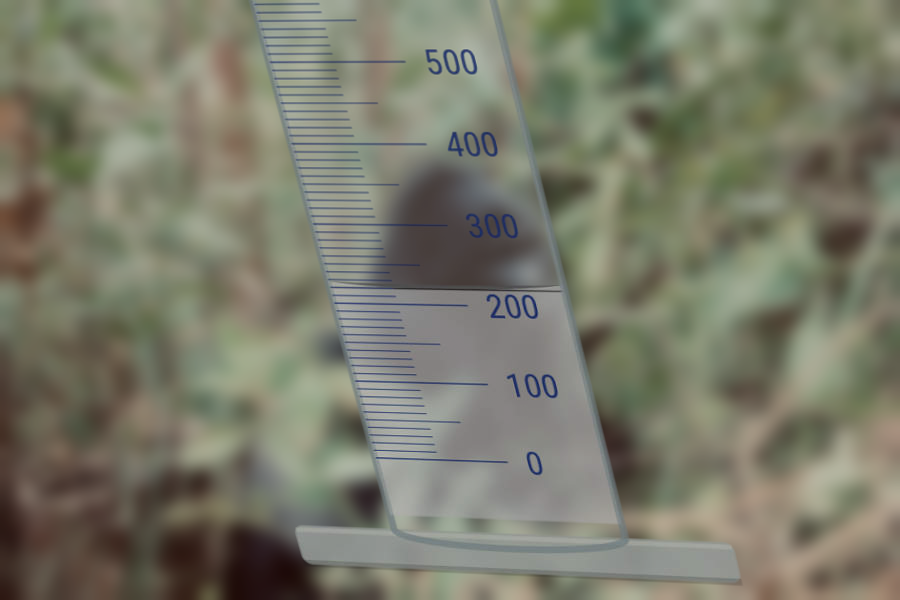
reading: value=220 unit=mL
